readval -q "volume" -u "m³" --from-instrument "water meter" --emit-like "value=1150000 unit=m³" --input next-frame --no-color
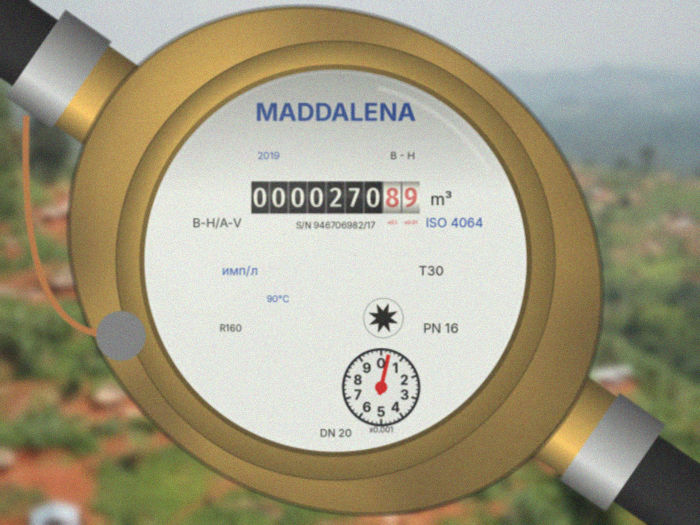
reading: value=270.890 unit=m³
